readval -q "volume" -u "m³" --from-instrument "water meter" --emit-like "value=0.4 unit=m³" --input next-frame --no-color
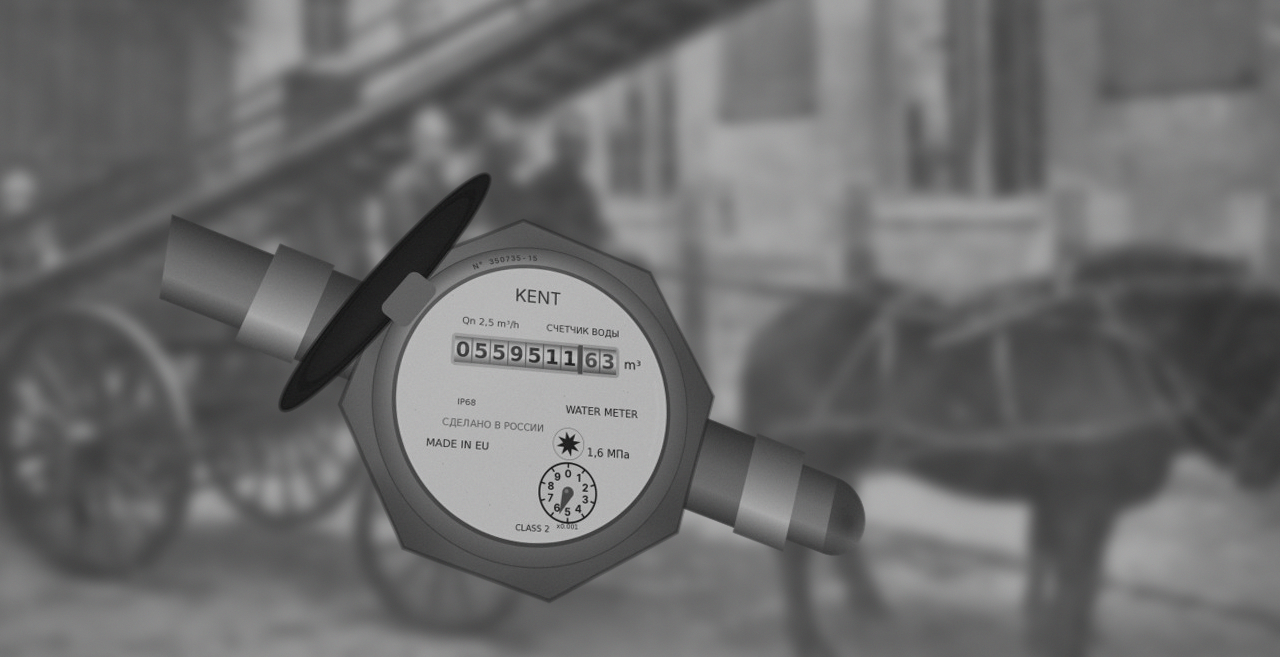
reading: value=559511.635 unit=m³
